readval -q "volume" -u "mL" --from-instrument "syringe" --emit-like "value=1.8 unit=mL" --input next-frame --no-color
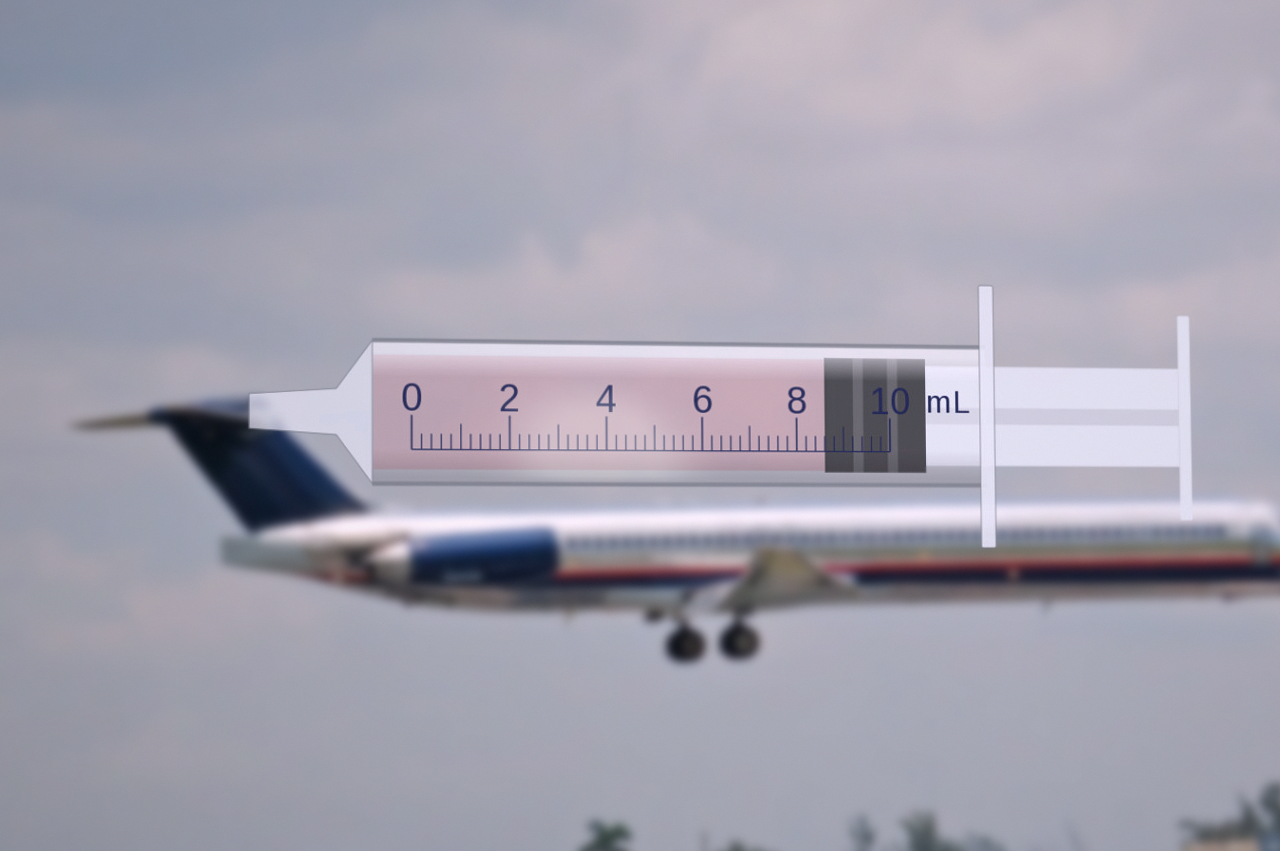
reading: value=8.6 unit=mL
